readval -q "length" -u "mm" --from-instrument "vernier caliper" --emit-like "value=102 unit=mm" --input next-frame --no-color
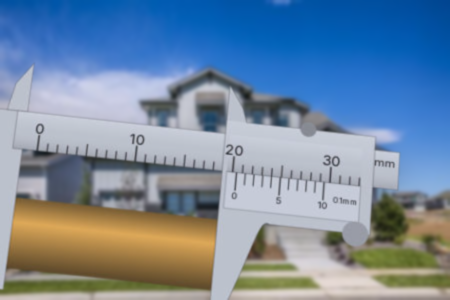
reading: value=20.4 unit=mm
